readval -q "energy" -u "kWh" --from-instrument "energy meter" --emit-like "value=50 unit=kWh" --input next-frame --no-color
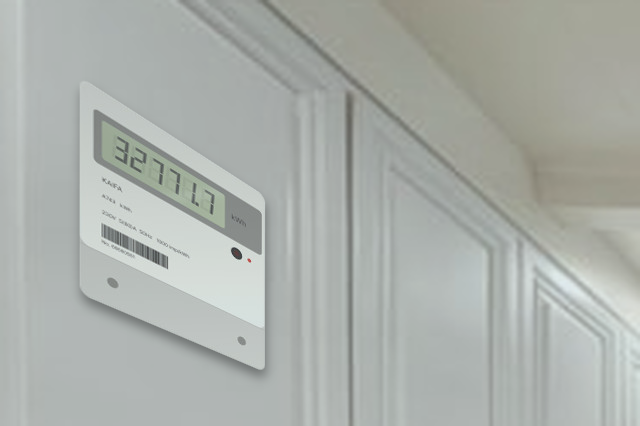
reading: value=32771.7 unit=kWh
